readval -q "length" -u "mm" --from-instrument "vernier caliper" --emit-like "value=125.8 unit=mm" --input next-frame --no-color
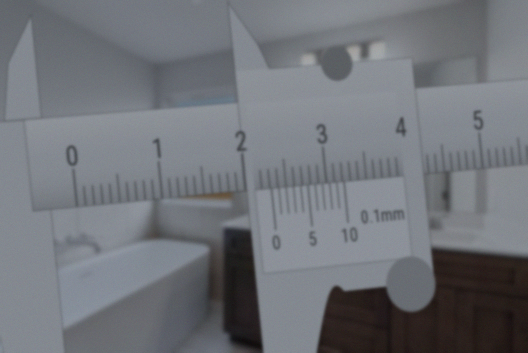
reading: value=23.2 unit=mm
